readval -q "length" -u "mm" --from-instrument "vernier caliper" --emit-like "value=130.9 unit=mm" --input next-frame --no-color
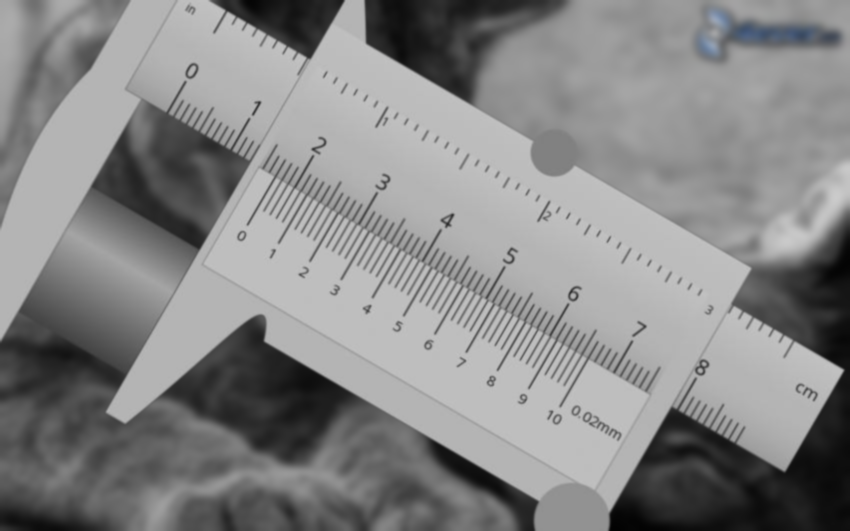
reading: value=17.0 unit=mm
